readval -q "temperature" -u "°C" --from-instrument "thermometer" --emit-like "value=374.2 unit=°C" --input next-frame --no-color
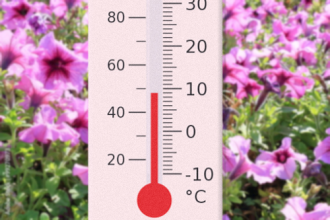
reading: value=9 unit=°C
